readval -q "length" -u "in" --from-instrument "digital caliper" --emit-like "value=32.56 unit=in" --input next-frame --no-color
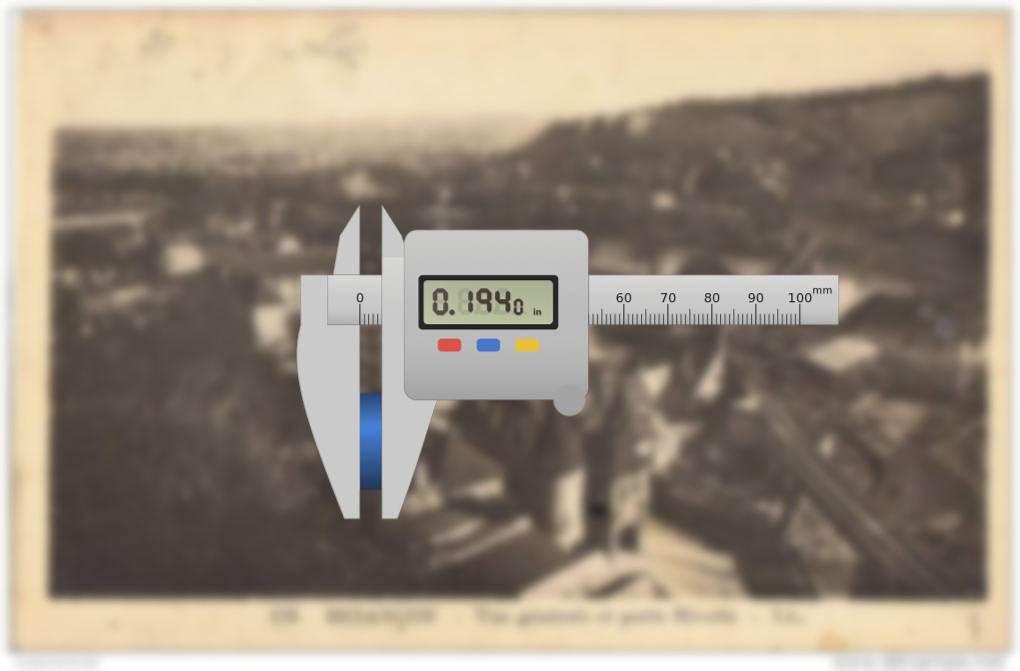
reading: value=0.1940 unit=in
